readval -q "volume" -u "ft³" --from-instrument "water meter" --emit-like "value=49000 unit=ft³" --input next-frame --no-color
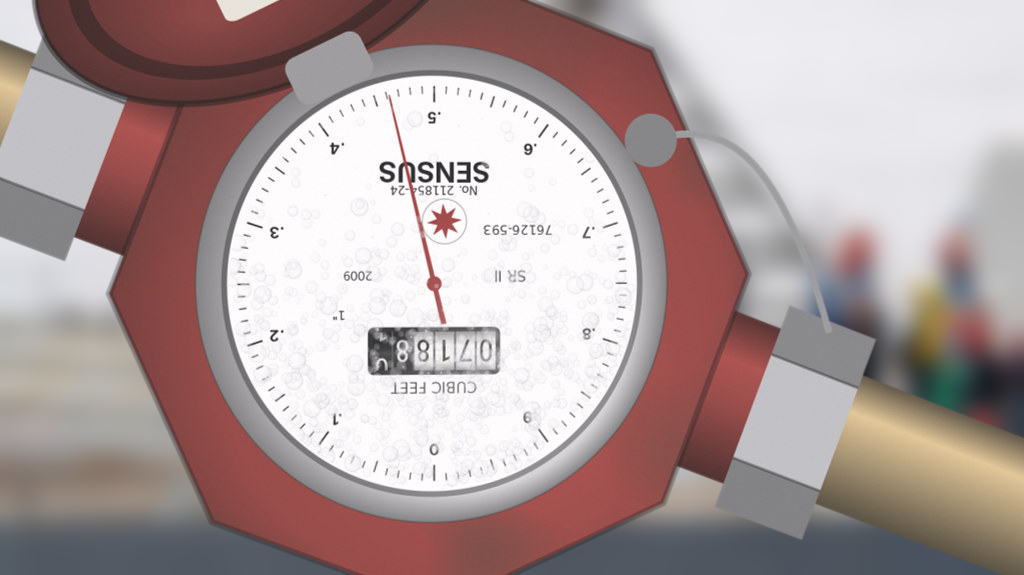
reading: value=71880.46 unit=ft³
